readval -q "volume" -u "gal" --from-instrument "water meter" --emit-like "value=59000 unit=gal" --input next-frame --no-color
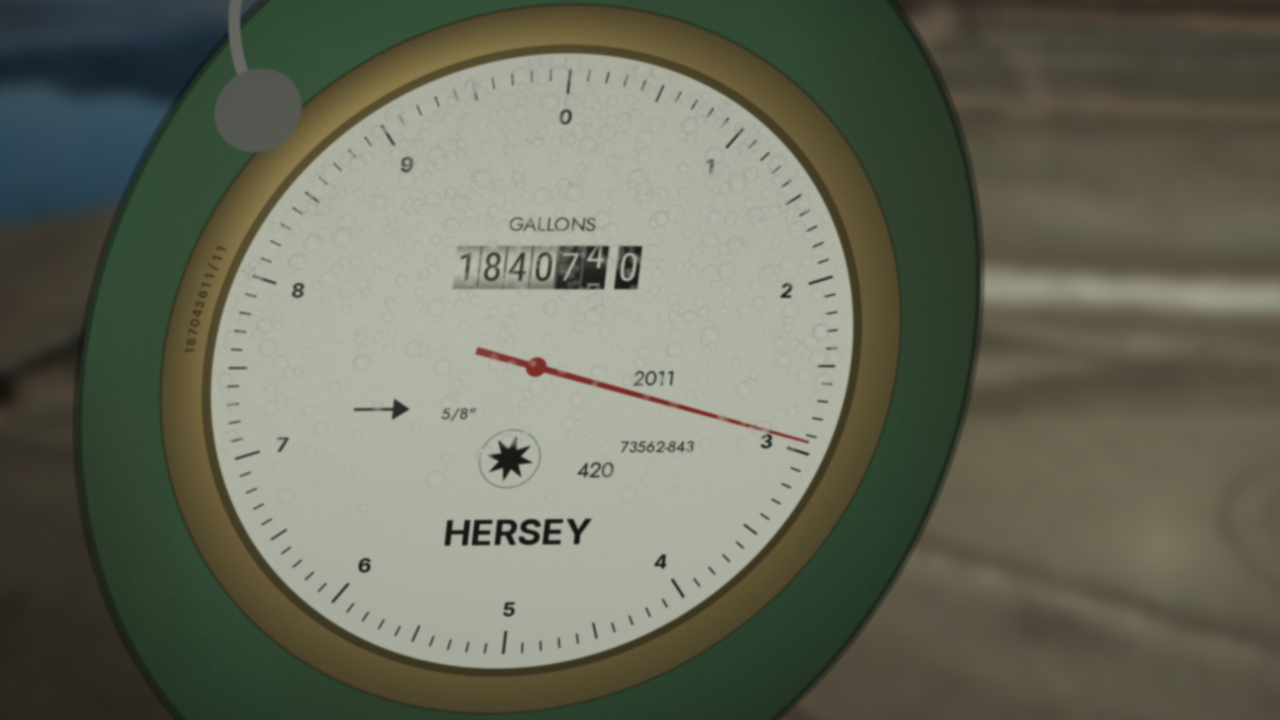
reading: value=1840742.9 unit=gal
